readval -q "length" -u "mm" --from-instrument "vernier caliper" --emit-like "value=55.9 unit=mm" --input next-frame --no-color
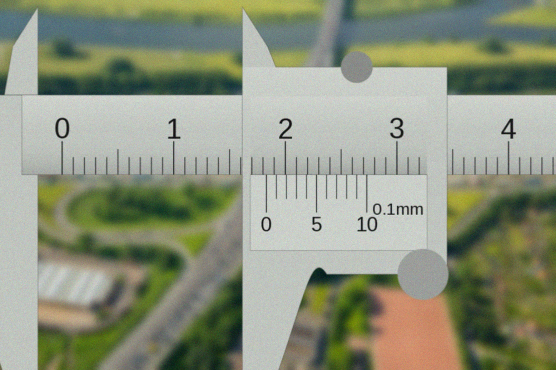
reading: value=18.3 unit=mm
